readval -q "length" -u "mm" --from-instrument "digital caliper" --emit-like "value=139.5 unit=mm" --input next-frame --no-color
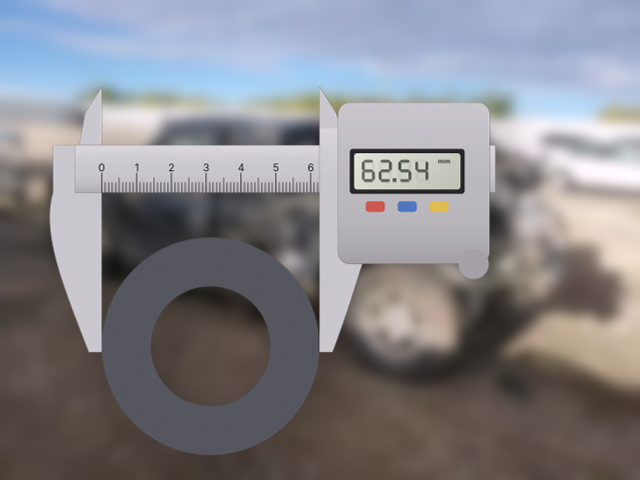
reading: value=62.54 unit=mm
